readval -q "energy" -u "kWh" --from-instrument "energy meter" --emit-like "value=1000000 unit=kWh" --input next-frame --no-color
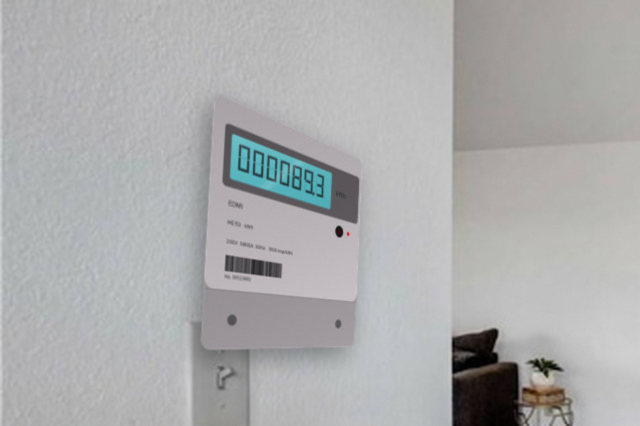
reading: value=89.3 unit=kWh
